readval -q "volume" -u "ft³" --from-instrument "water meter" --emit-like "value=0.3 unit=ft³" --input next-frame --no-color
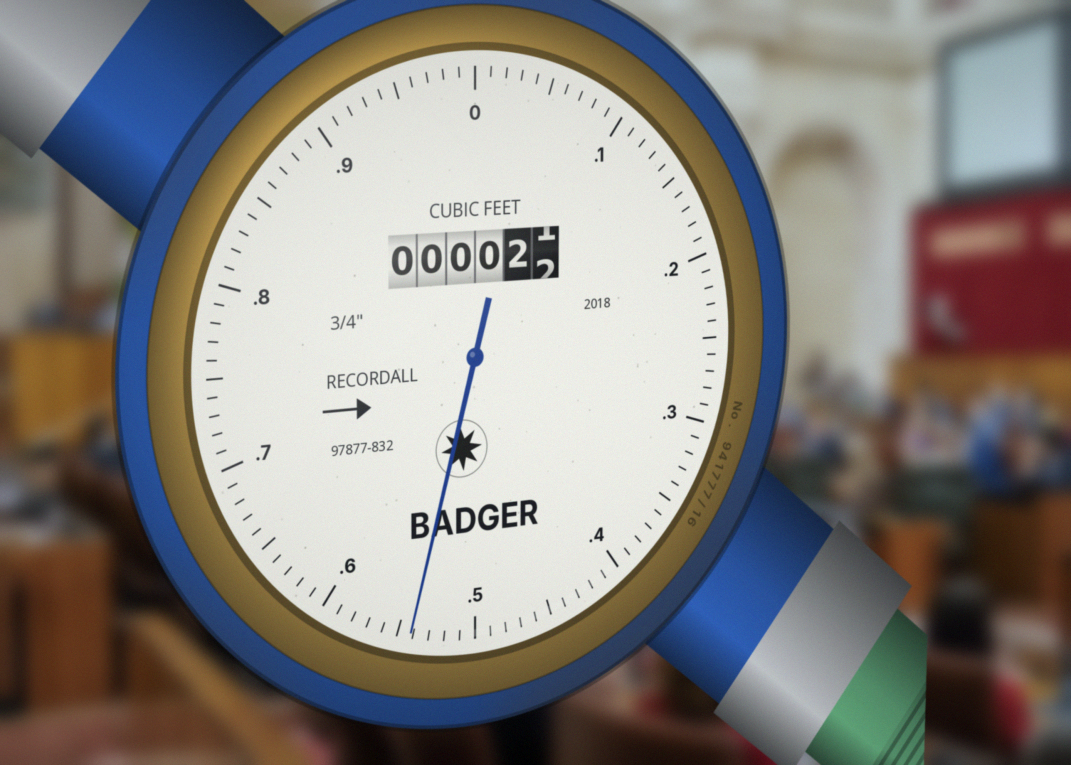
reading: value=21.54 unit=ft³
